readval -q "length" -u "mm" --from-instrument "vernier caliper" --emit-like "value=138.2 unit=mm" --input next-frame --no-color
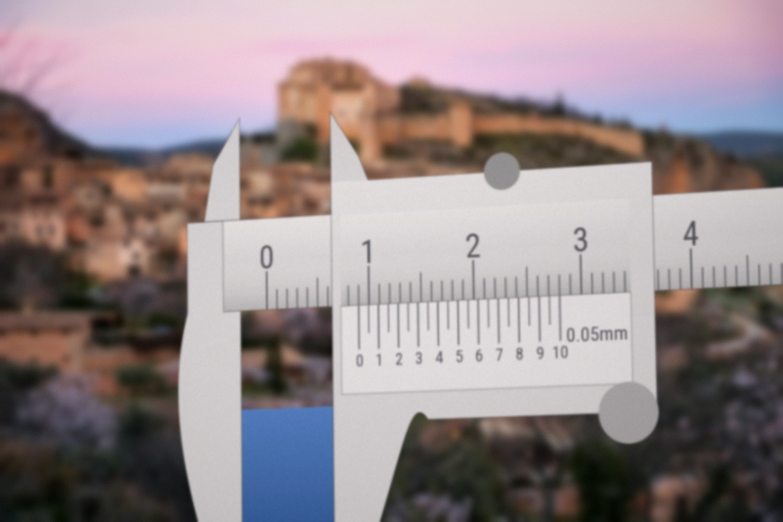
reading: value=9.0 unit=mm
